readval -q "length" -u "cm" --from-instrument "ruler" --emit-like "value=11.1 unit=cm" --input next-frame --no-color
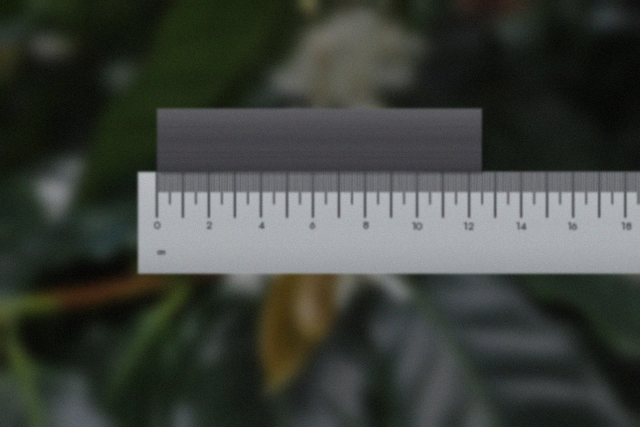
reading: value=12.5 unit=cm
